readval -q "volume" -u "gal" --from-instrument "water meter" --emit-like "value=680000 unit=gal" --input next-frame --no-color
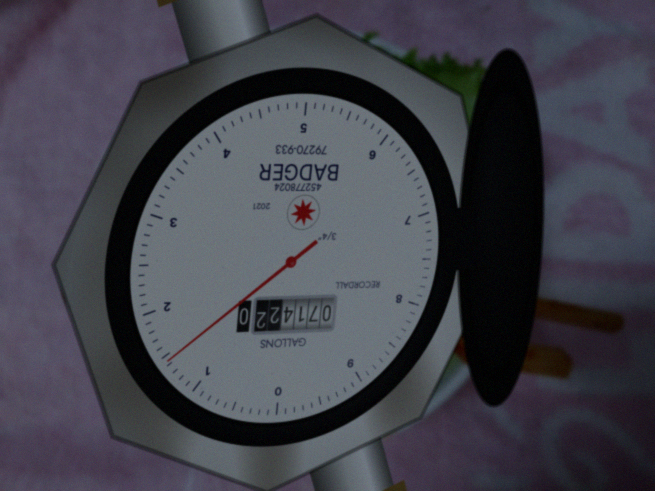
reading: value=714221.4 unit=gal
